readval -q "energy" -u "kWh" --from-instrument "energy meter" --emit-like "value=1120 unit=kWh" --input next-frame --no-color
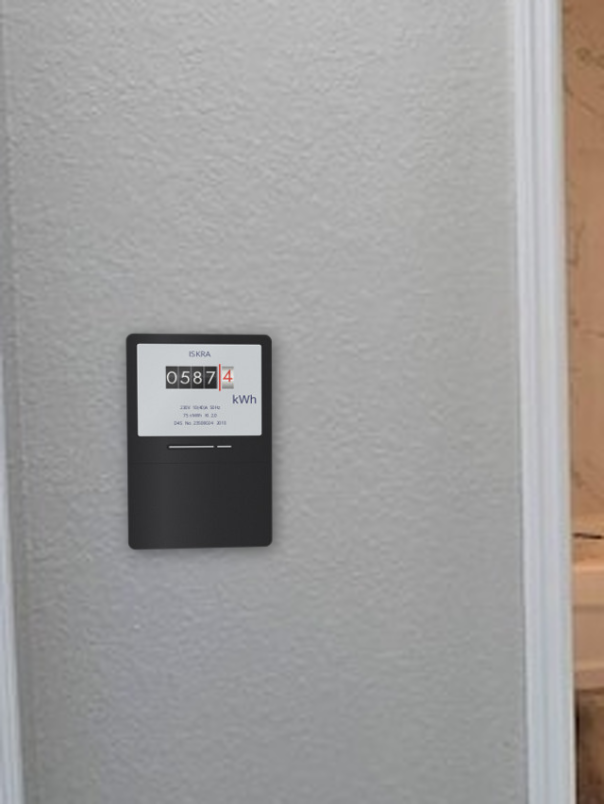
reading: value=587.4 unit=kWh
